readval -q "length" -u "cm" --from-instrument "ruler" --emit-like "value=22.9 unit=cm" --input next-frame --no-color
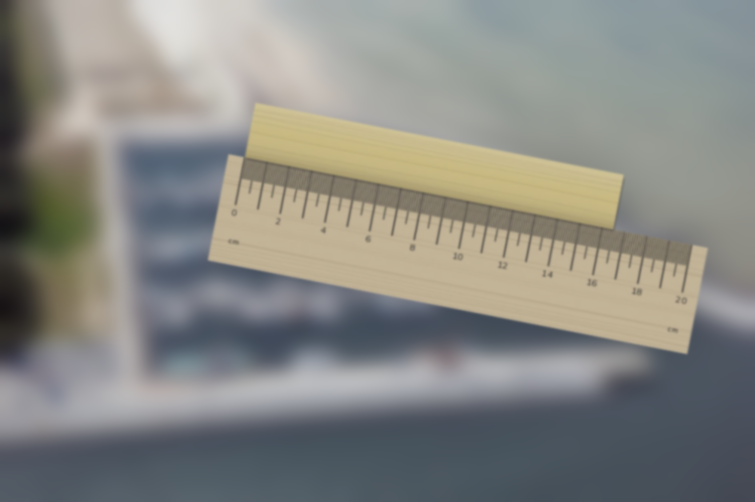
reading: value=16.5 unit=cm
